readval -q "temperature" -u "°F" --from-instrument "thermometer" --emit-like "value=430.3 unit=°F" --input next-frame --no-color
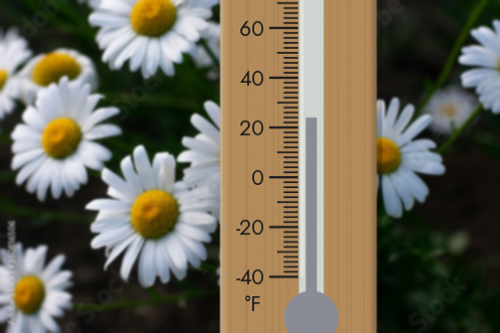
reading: value=24 unit=°F
